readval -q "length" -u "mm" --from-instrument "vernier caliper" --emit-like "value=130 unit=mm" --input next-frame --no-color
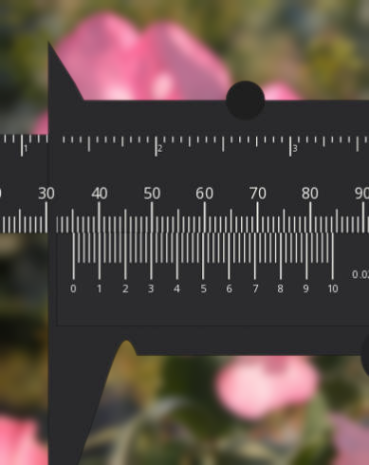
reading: value=35.2 unit=mm
